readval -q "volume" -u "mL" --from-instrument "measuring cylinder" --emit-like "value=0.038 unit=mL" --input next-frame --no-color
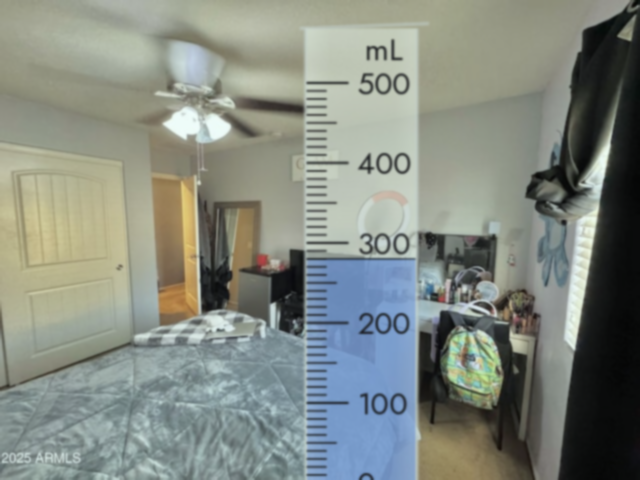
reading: value=280 unit=mL
